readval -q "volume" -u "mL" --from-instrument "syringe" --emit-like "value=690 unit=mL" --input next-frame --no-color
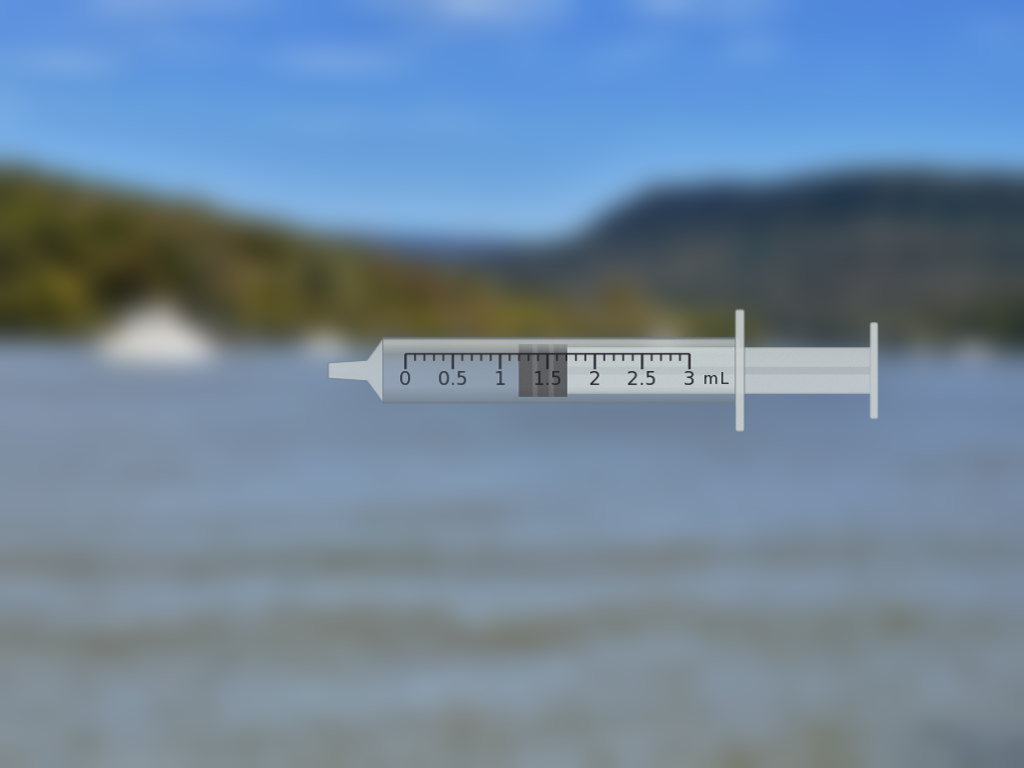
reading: value=1.2 unit=mL
